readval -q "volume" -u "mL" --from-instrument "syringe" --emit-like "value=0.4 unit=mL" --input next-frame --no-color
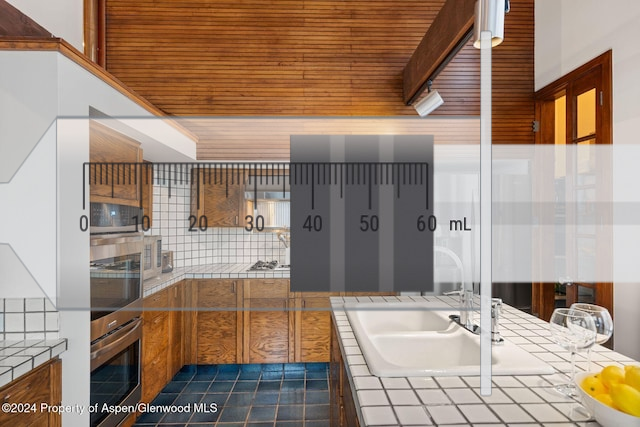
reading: value=36 unit=mL
